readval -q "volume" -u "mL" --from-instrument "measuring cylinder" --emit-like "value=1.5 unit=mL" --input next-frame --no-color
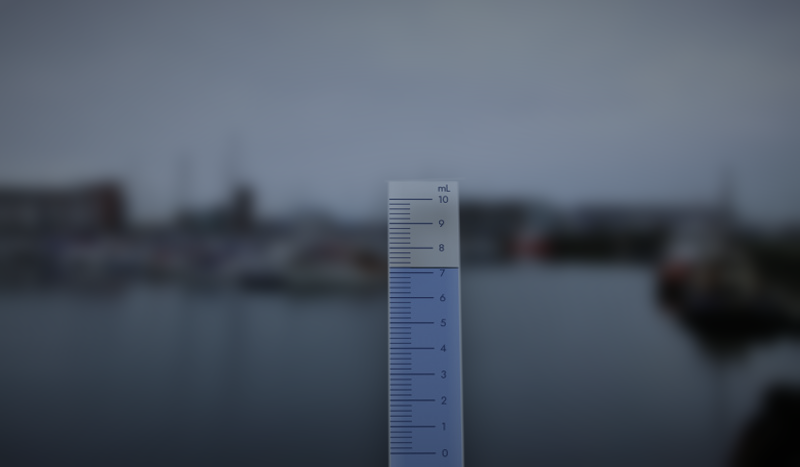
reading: value=7.2 unit=mL
